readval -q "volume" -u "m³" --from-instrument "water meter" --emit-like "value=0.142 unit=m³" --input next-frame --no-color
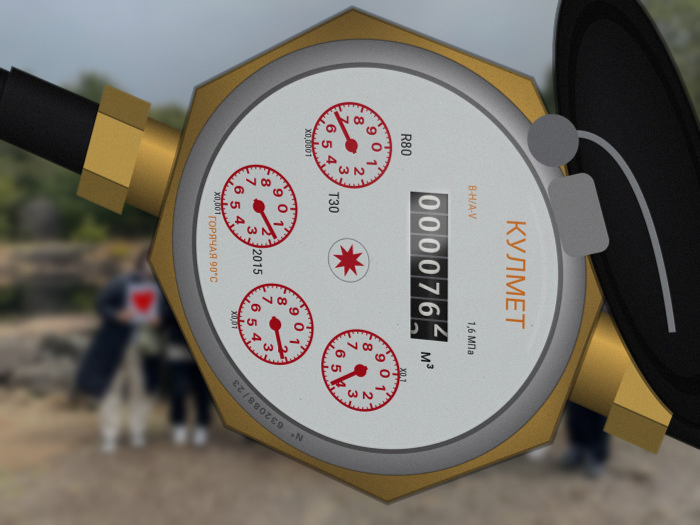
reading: value=762.4216 unit=m³
